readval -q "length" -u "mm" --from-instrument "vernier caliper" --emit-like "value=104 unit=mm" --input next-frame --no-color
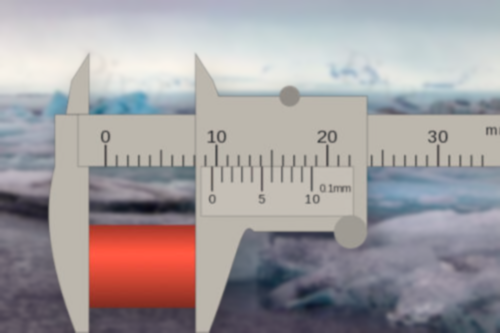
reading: value=9.6 unit=mm
